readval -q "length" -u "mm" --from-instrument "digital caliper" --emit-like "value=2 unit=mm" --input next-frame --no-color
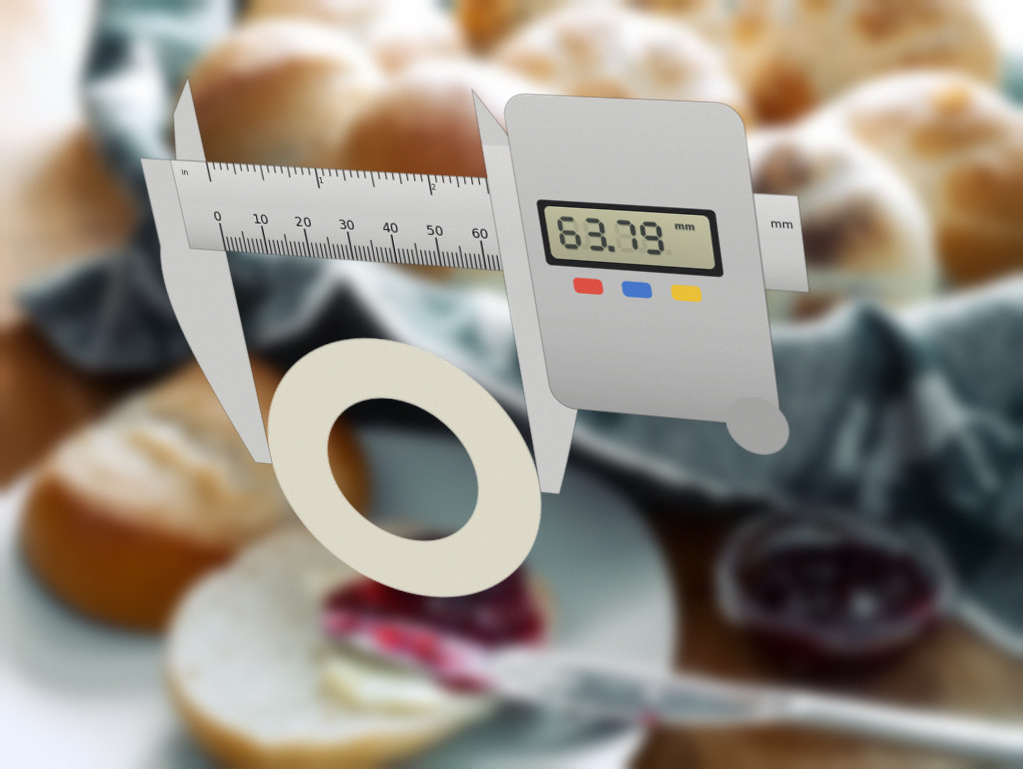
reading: value=63.79 unit=mm
